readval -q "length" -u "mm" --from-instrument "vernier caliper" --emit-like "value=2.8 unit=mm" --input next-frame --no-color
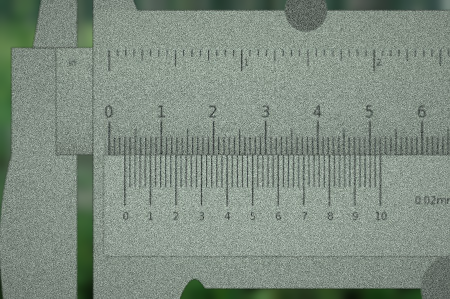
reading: value=3.0 unit=mm
